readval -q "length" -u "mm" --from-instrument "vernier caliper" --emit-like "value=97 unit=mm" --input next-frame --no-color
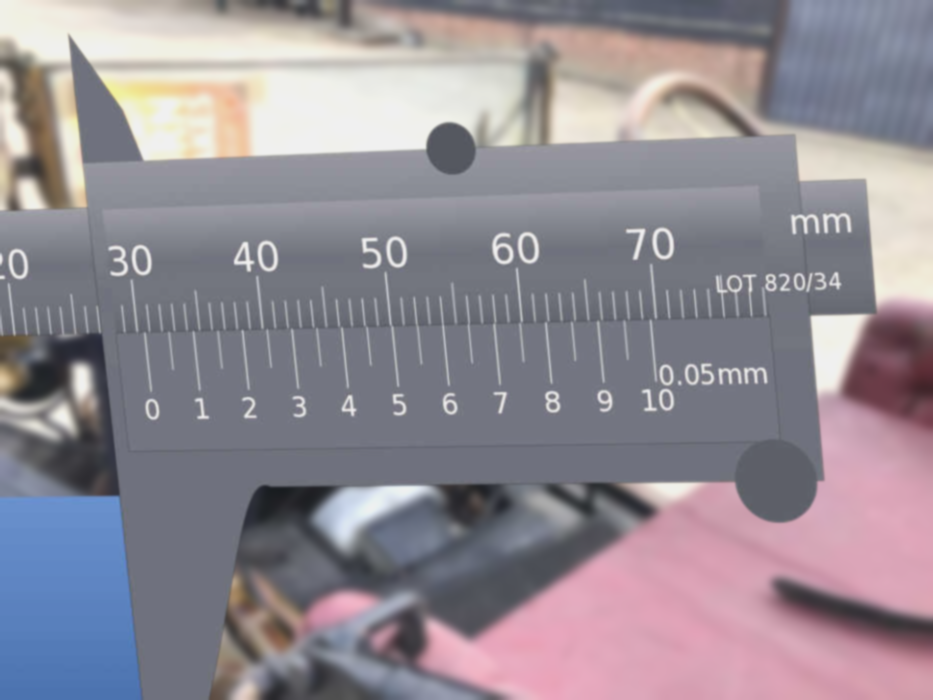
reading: value=30.6 unit=mm
